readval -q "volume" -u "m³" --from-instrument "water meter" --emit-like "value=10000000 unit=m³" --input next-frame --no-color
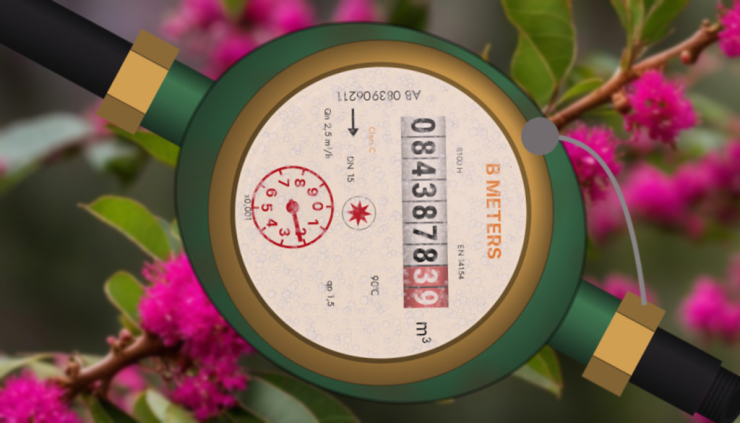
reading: value=843878.392 unit=m³
